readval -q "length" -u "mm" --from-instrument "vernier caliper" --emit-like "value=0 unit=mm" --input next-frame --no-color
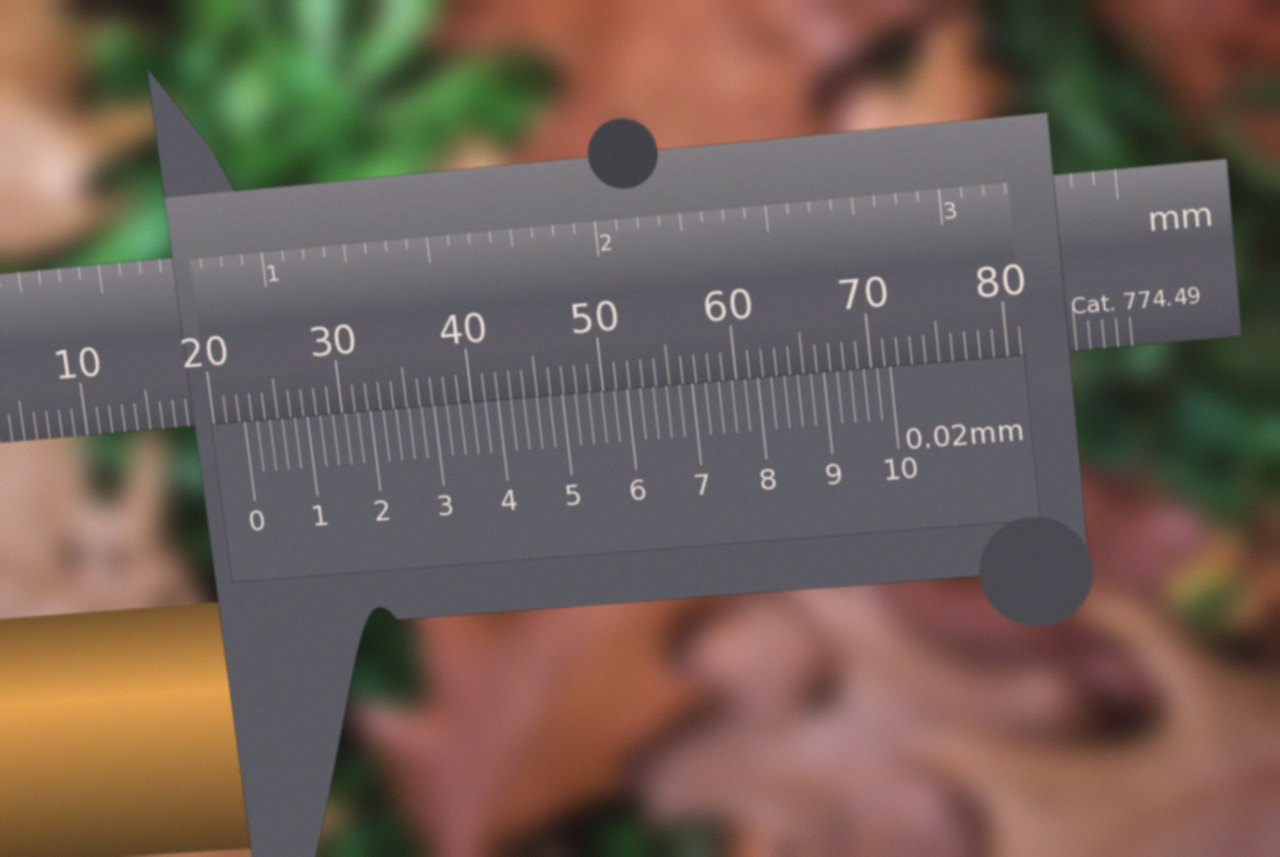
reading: value=22.4 unit=mm
